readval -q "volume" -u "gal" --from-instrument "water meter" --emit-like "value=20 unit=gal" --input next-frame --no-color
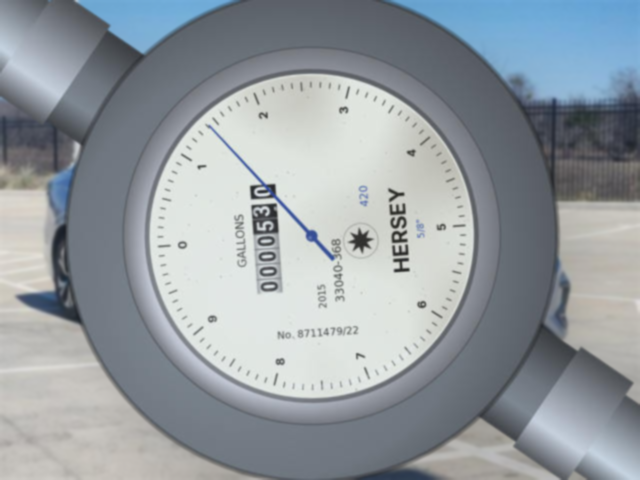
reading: value=531.4 unit=gal
